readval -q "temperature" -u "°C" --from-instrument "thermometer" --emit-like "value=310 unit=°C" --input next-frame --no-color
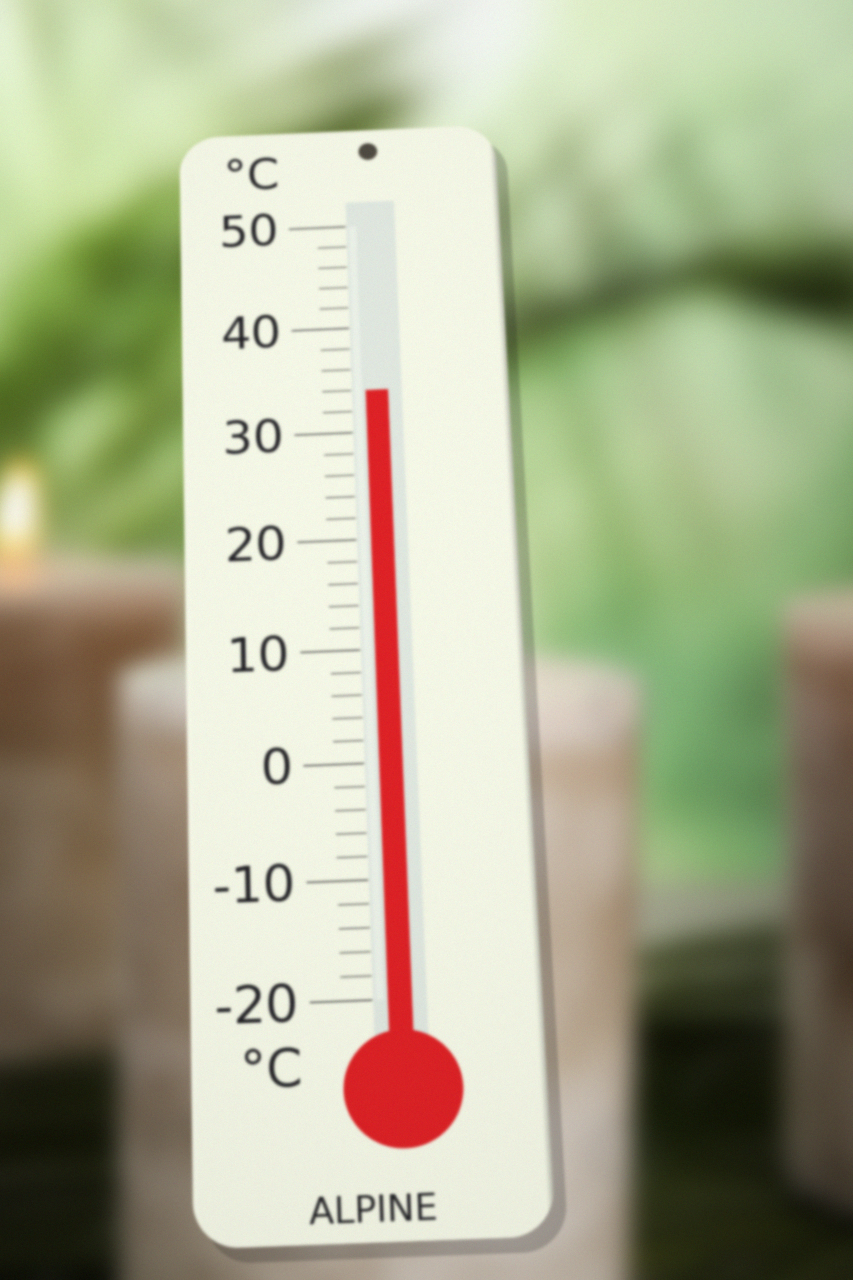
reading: value=34 unit=°C
